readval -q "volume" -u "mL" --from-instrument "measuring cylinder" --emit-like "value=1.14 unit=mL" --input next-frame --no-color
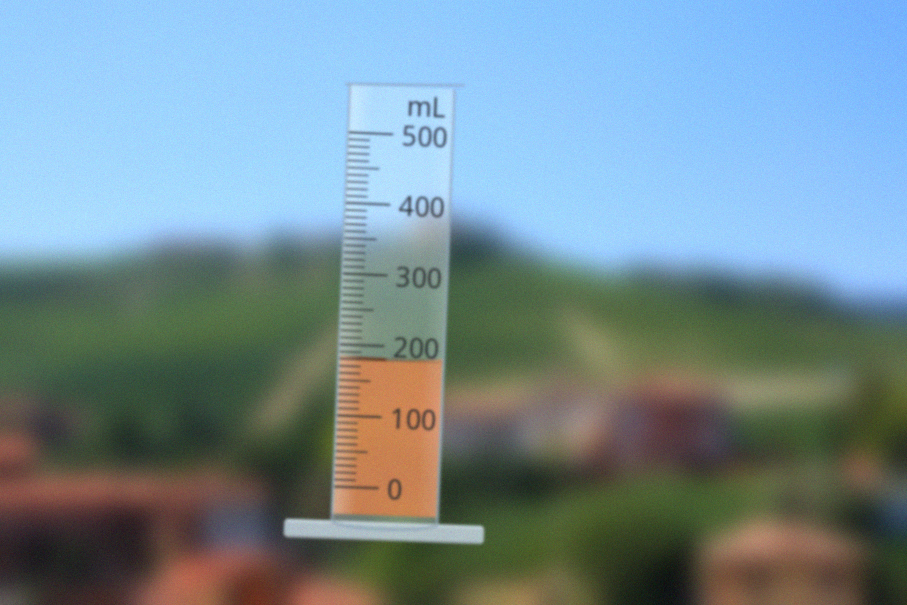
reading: value=180 unit=mL
